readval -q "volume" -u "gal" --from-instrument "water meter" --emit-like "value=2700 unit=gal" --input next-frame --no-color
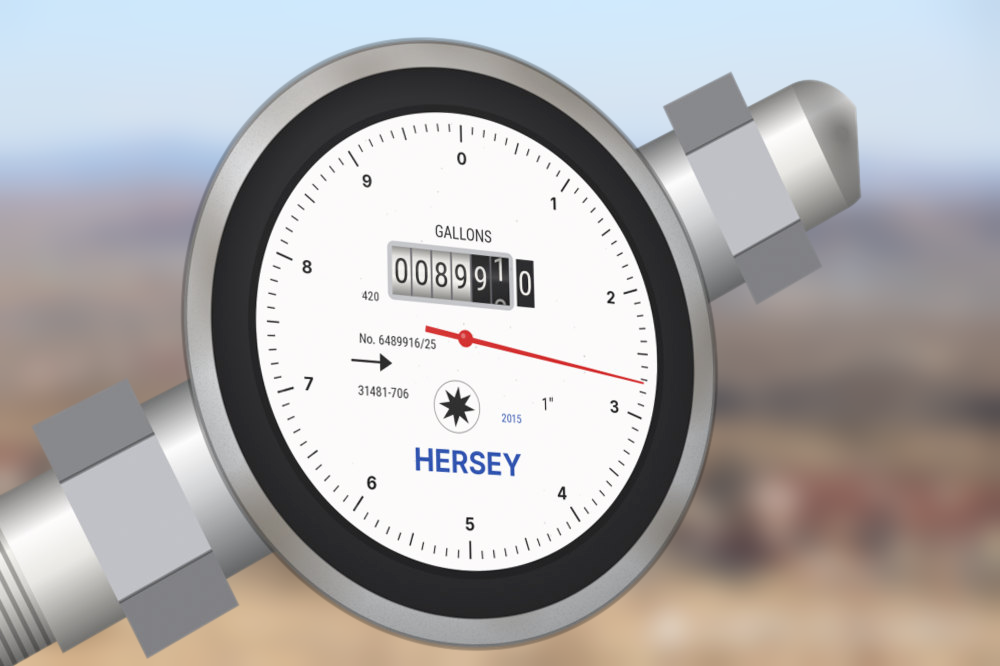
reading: value=89912.7 unit=gal
